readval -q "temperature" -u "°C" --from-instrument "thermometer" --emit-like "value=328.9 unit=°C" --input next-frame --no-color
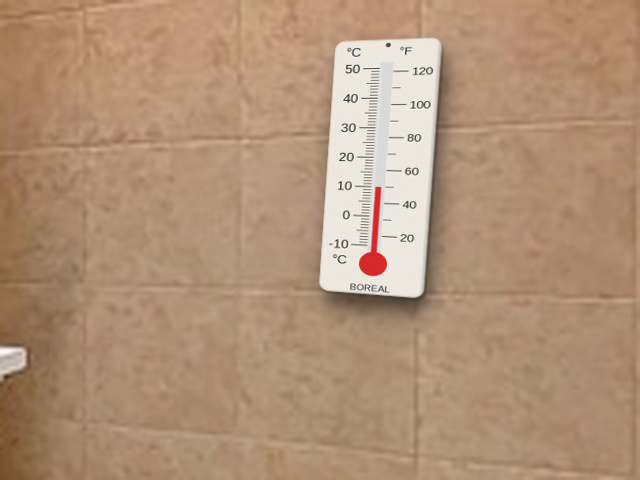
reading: value=10 unit=°C
